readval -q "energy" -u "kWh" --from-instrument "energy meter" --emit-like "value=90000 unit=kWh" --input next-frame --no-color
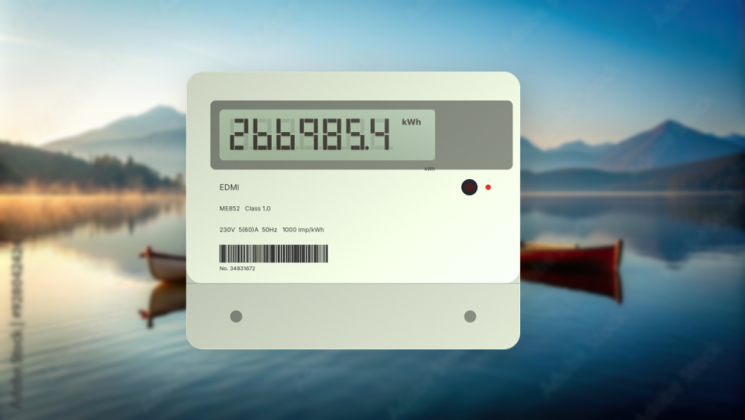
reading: value=266985.4 unit=kWh
